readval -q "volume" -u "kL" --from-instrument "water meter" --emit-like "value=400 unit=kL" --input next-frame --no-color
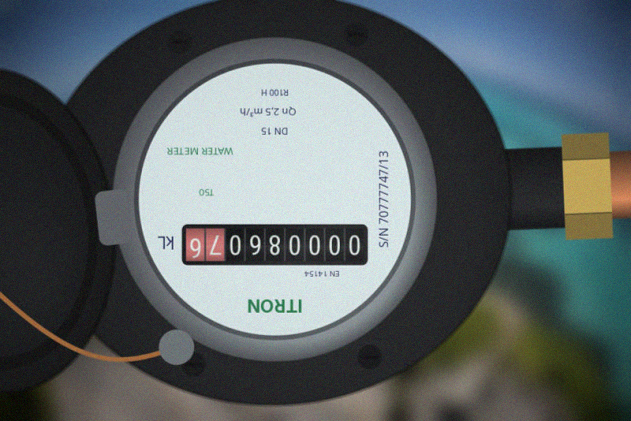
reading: value=860.76 unit=kL
